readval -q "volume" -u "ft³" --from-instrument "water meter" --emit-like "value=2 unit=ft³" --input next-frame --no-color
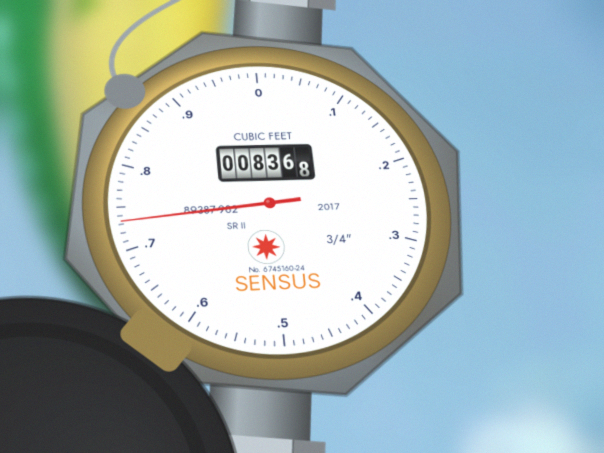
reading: value=8367.73 unit=ft³
